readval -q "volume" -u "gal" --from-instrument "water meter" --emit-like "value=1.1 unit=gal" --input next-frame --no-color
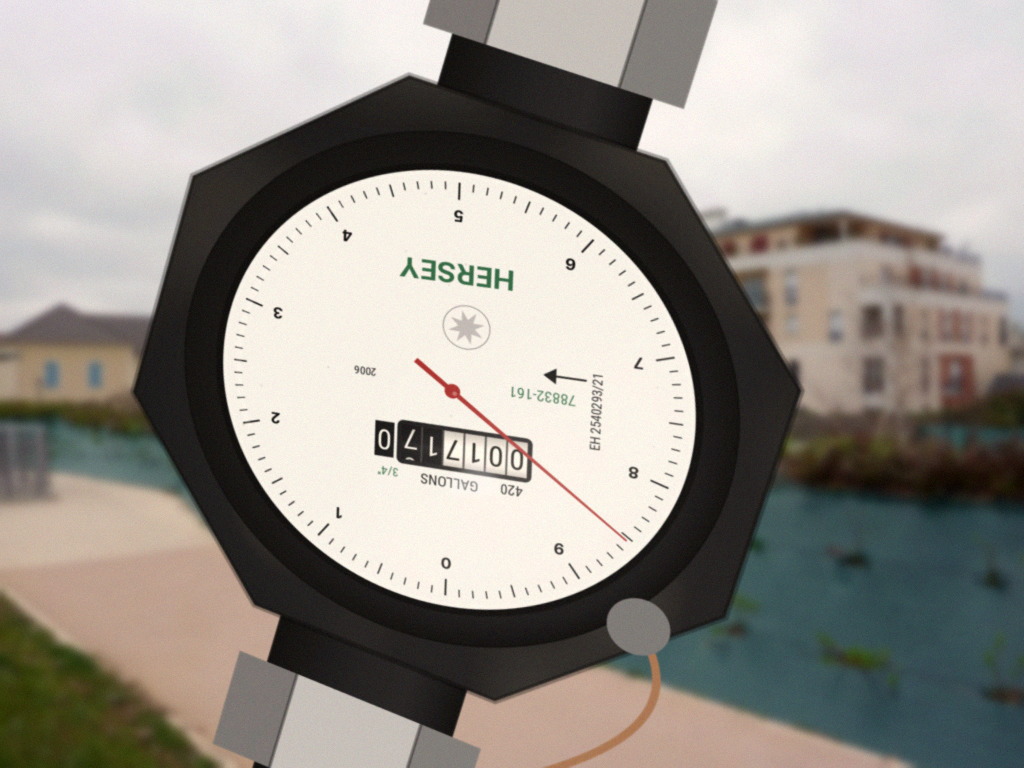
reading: value=17168.5 unit=gal
